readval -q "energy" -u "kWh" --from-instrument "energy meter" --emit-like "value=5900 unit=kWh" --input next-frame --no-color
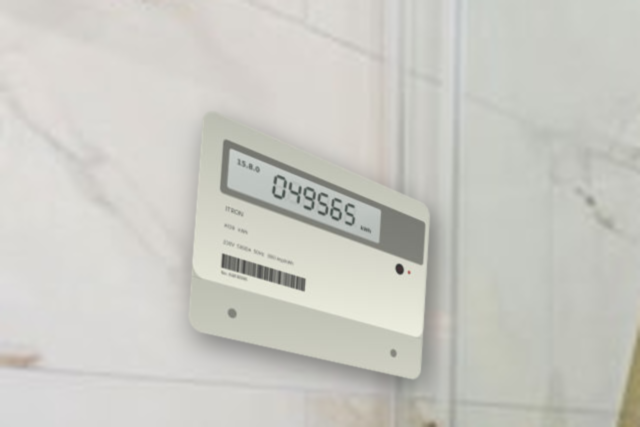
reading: value=49565 unit=kWh
